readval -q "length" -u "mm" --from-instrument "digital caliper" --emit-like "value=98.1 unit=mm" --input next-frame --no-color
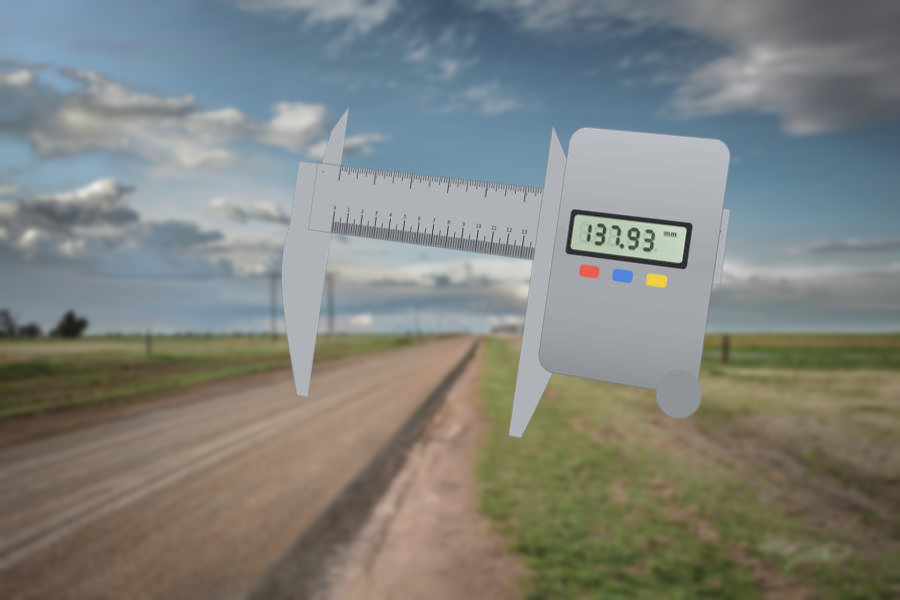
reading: value=137.93 unit=mm
